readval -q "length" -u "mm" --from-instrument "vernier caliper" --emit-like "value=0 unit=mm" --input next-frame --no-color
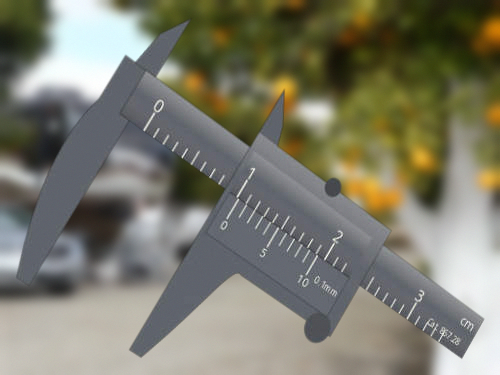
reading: value=10.2 unit=mm
